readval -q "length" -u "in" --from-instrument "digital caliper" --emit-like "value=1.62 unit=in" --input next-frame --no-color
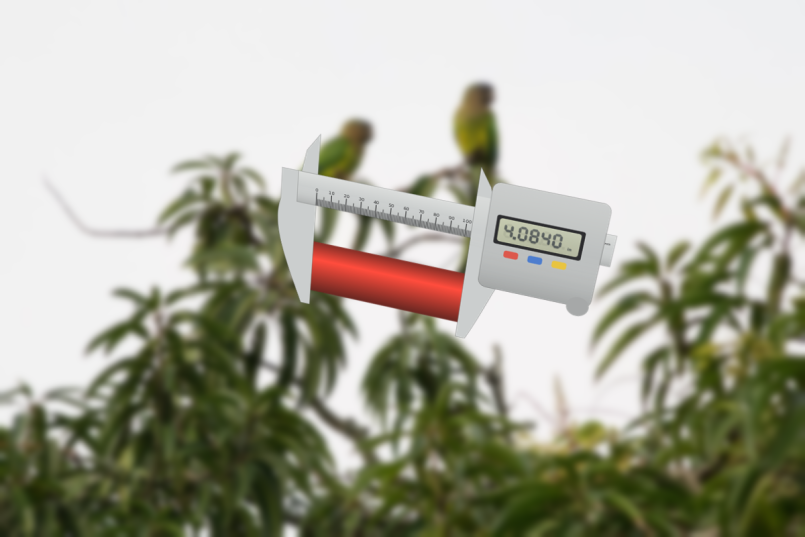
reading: value=4.0840 unit=in
